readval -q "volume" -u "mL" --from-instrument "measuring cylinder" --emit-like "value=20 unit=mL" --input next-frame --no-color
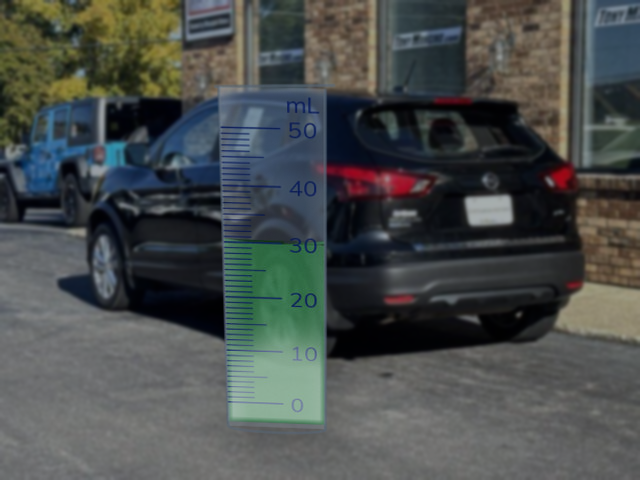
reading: value=30 unit=mL
